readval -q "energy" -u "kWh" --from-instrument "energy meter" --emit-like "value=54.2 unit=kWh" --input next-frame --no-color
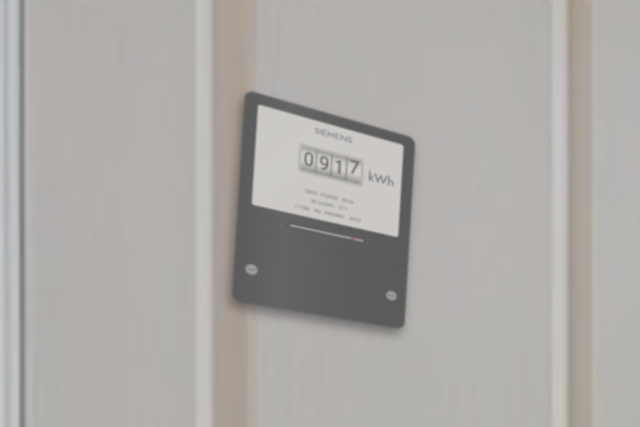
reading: value=917 unit=kWh
